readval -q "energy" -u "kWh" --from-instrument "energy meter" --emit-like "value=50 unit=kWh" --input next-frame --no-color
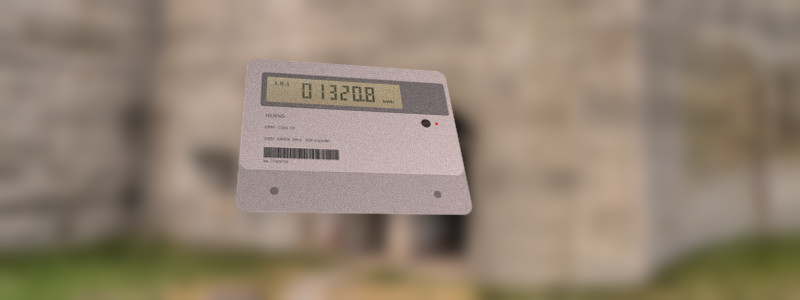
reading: value=1320.8 unit=kWh
